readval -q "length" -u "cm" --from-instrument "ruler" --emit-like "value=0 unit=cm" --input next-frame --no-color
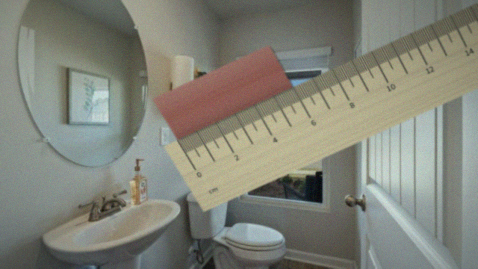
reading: value=6 unit=cm
